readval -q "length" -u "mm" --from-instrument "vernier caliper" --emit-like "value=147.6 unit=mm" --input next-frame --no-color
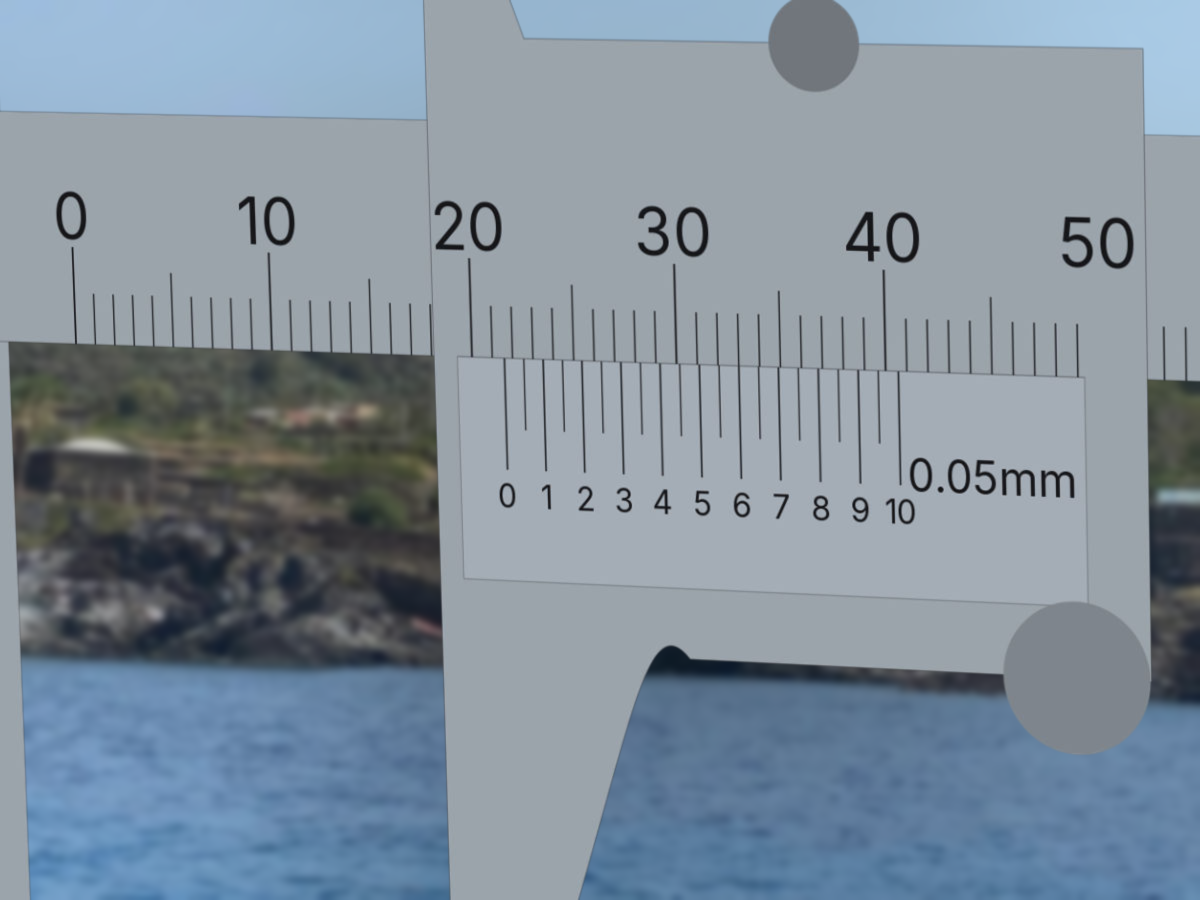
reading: value=21.6 unit=mm
